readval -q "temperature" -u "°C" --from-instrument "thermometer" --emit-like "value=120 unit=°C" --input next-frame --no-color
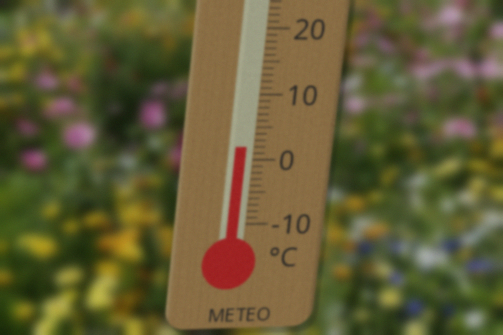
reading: value=2 unit=°C
